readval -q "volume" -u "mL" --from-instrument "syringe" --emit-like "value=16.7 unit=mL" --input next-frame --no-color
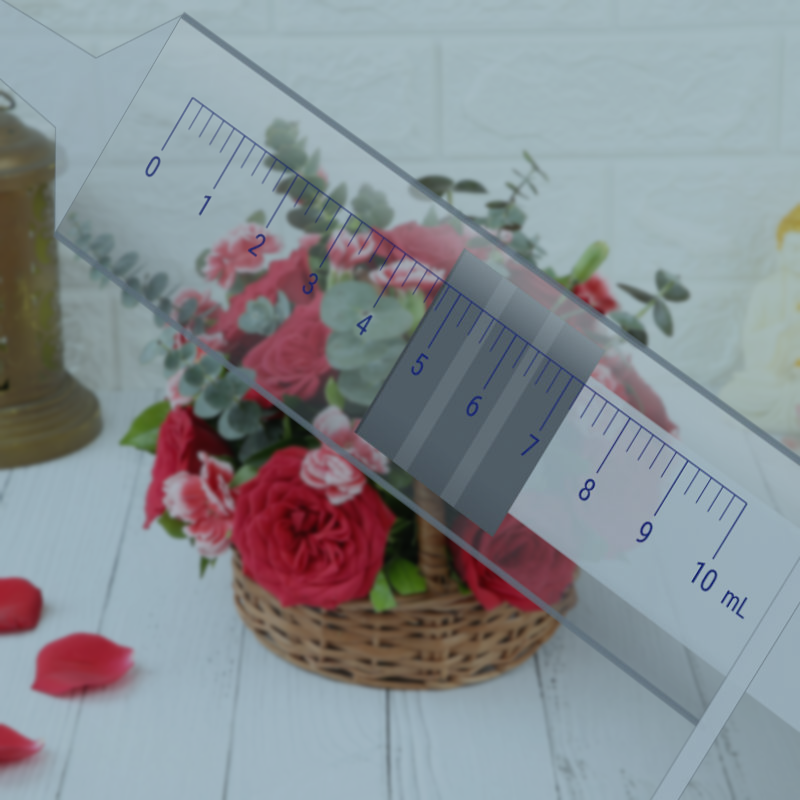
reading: value=4.7 unit=mL
